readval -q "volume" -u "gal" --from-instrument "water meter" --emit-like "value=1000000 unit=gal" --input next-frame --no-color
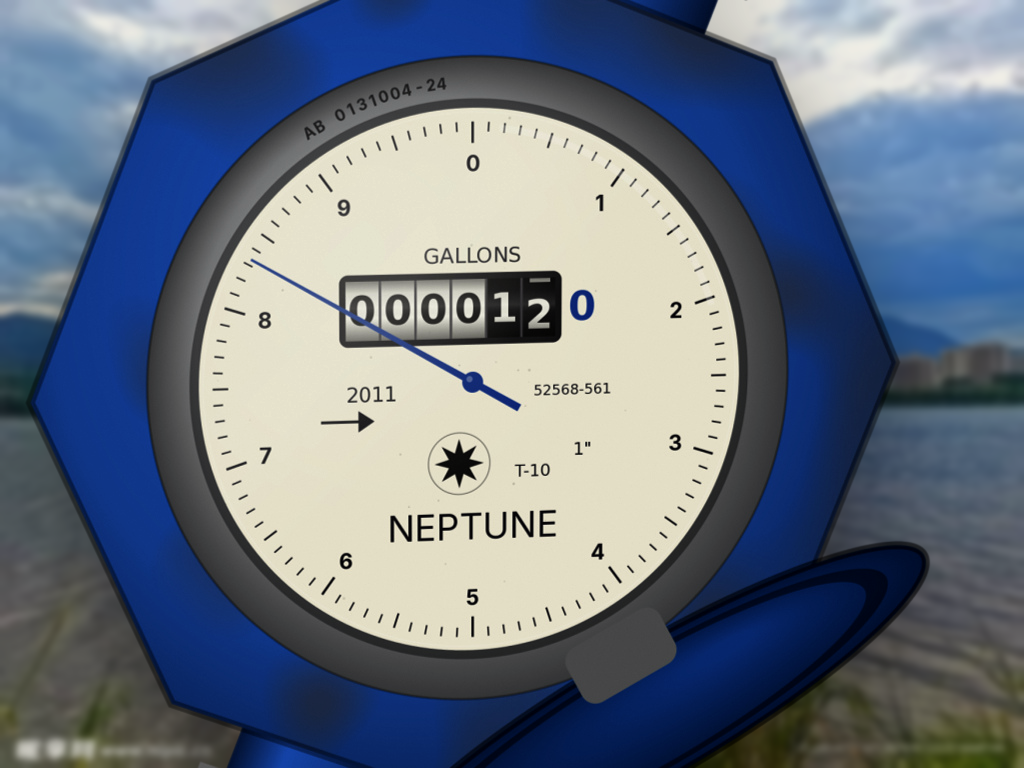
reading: value=118.3 unit=gal
